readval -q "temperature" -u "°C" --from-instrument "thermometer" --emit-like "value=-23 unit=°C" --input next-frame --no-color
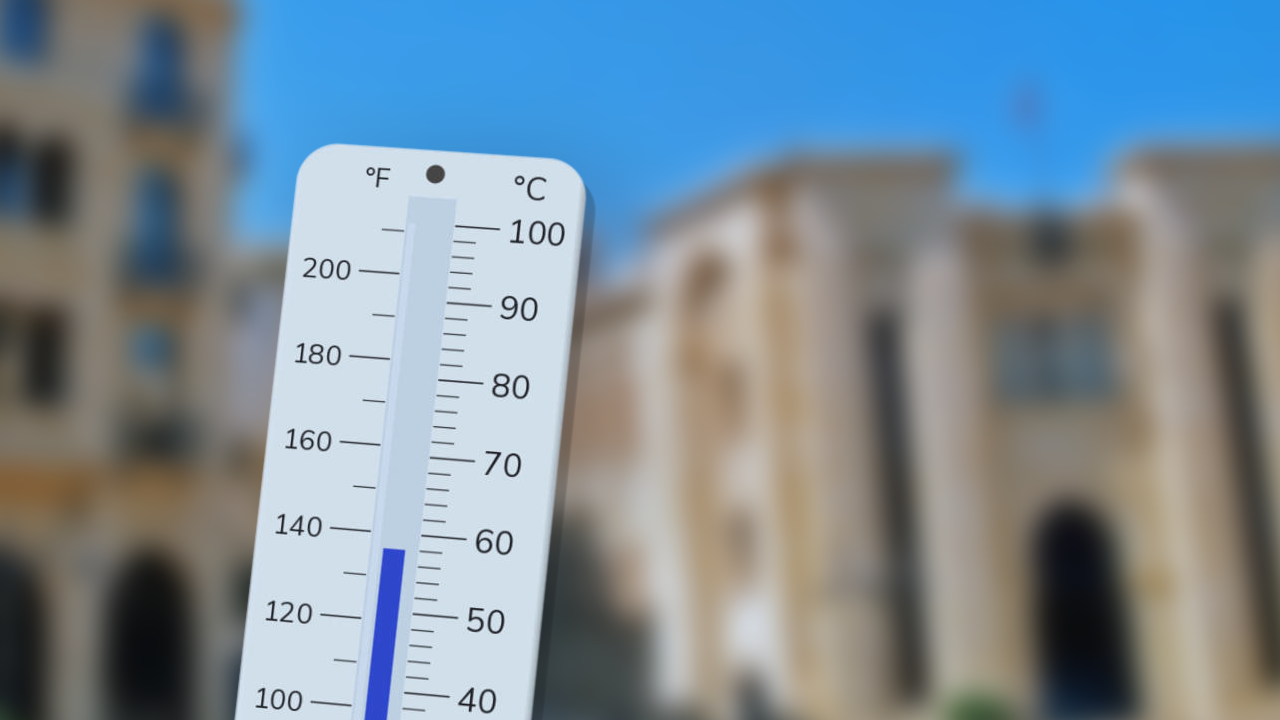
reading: value=58 unit=°C
